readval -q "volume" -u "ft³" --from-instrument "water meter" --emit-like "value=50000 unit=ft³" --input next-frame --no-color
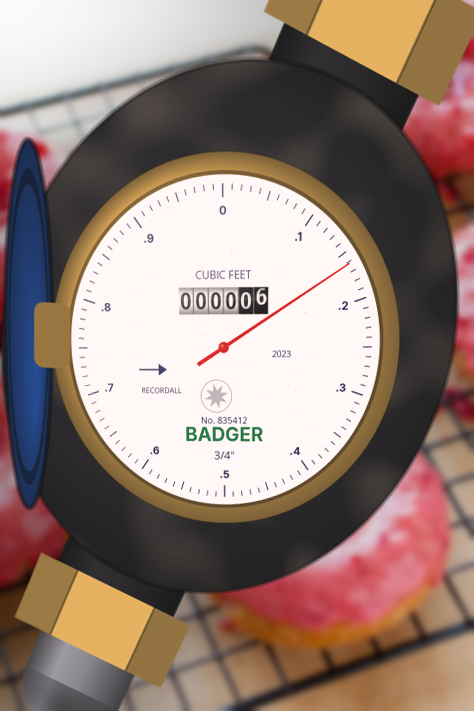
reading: value=6.16 unit=ft³
